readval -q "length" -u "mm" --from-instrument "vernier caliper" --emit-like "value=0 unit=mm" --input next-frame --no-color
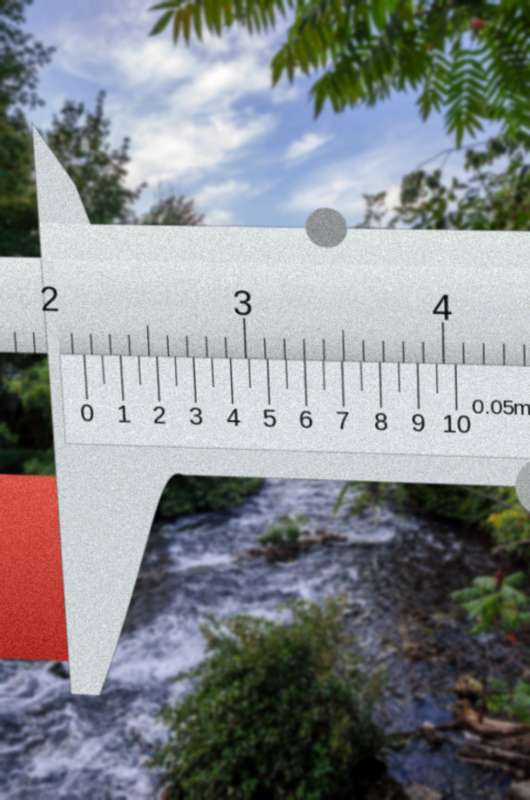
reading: value=21.6 unit=mm
